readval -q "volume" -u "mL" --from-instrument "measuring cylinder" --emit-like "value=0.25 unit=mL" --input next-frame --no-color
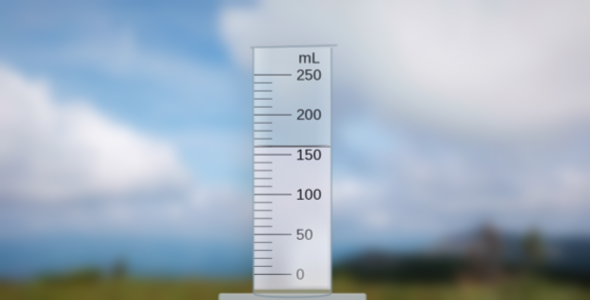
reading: value=160 unit=mL
